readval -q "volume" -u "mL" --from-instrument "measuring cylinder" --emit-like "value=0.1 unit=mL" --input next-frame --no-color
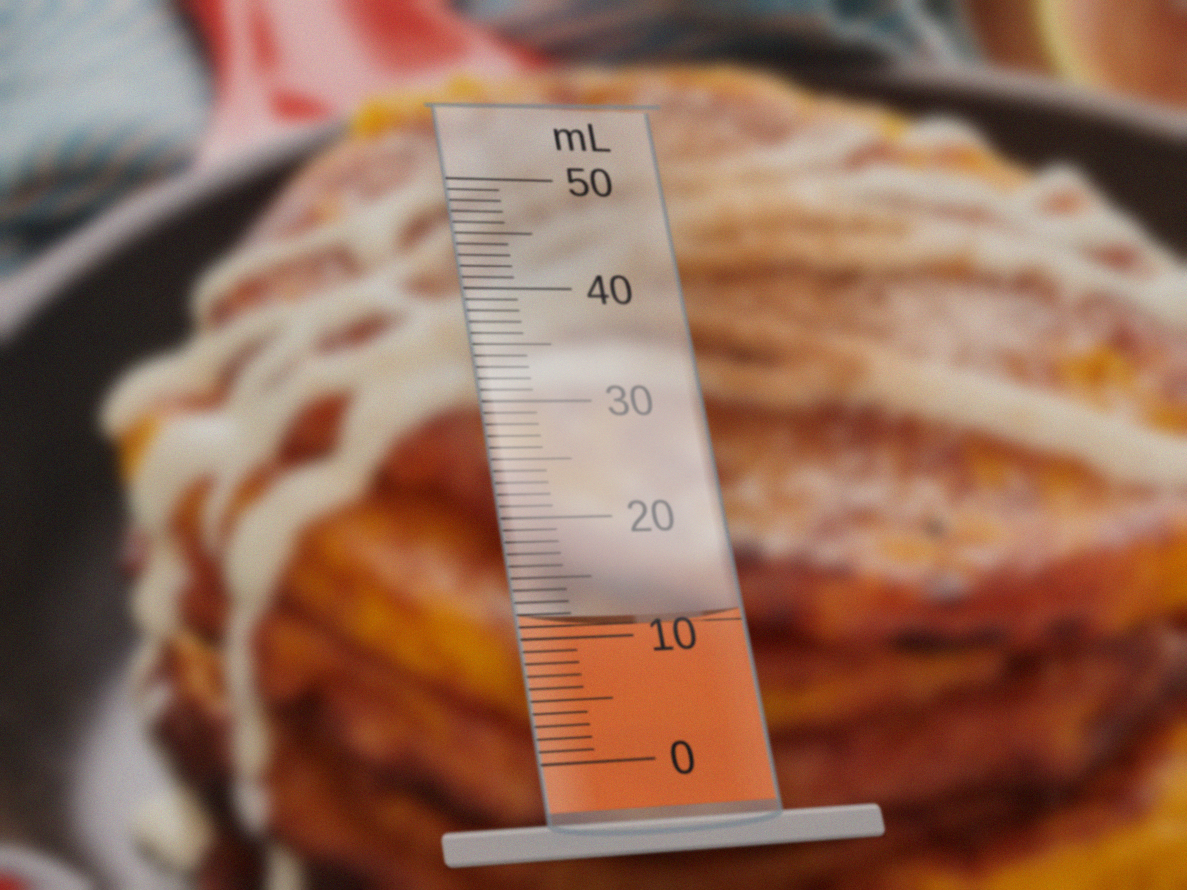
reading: value=11 unit=mL
